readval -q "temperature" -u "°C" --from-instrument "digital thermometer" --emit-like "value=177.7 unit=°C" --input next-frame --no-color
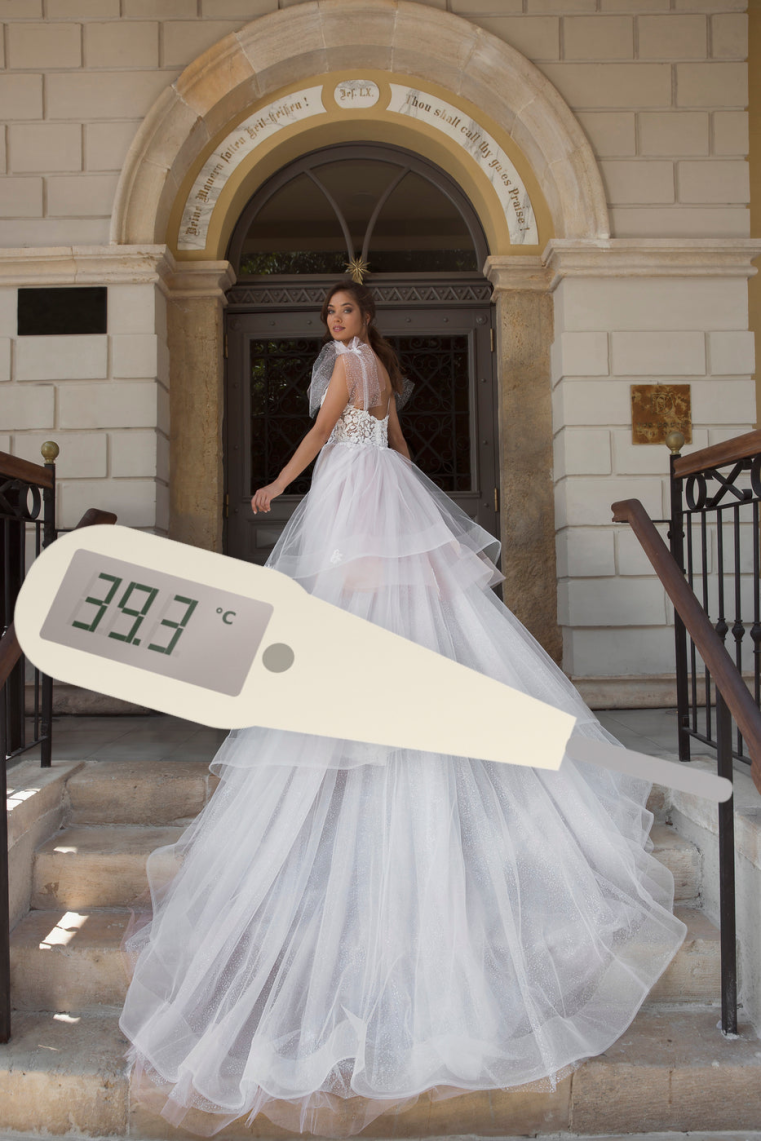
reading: value=39.3 unit=°C
